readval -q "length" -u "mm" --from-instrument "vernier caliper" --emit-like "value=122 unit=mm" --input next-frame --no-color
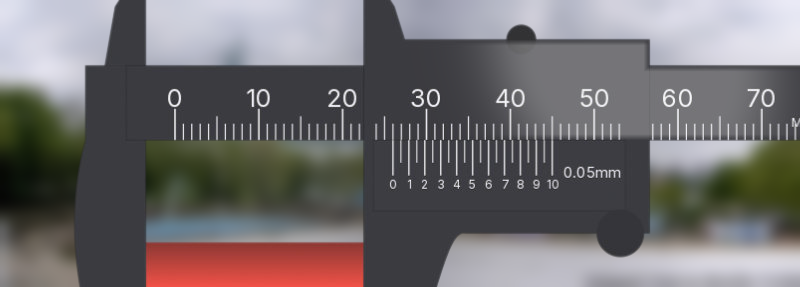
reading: value=26.0 unit=mm
